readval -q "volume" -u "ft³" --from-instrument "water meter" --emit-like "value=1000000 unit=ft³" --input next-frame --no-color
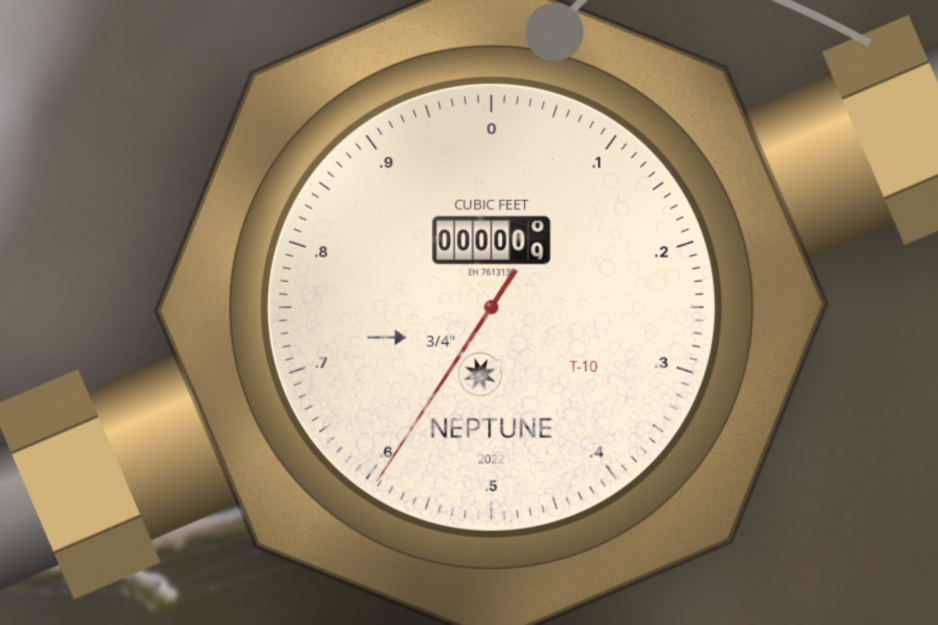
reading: value=8.59 unit=ft³
